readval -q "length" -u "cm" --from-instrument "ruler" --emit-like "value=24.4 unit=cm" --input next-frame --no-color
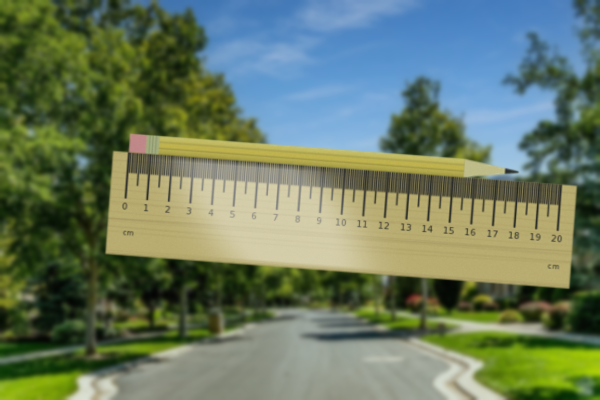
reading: value=18 unit=cm
